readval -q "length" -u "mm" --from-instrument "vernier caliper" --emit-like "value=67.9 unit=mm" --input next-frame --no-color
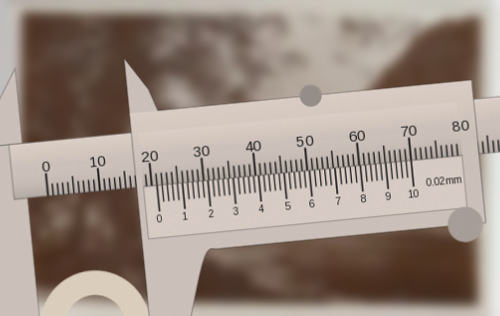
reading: value=21.0 unit=mm
